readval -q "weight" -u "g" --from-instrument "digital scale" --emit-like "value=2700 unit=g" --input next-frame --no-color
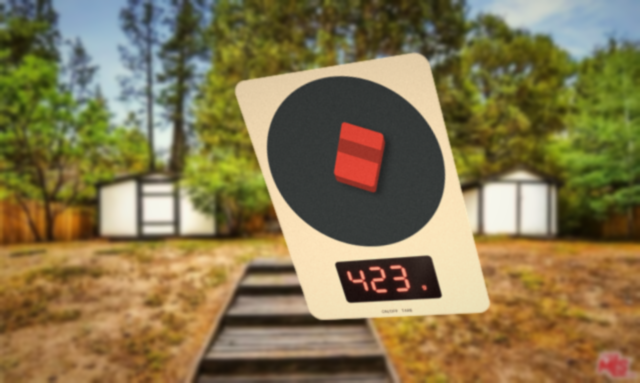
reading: value=423 unit=g
